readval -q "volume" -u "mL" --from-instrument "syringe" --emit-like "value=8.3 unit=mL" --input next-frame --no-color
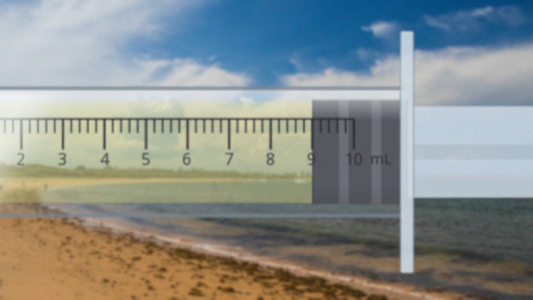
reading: value=9 unit=mL
